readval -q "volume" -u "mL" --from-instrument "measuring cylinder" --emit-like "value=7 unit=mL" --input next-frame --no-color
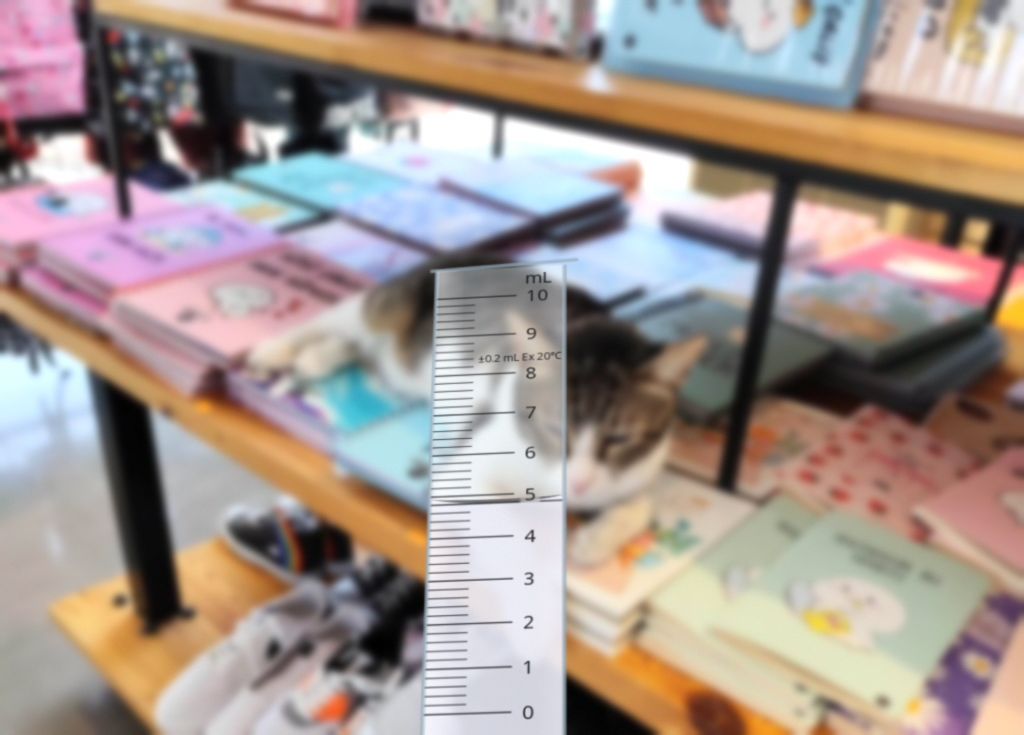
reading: value=4.8 unit=mL
